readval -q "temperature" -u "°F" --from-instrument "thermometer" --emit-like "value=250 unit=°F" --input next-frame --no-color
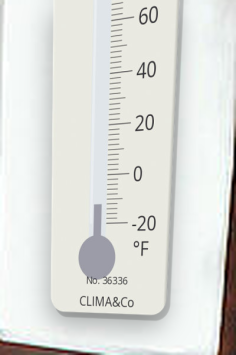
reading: value=-12 unit=°F
